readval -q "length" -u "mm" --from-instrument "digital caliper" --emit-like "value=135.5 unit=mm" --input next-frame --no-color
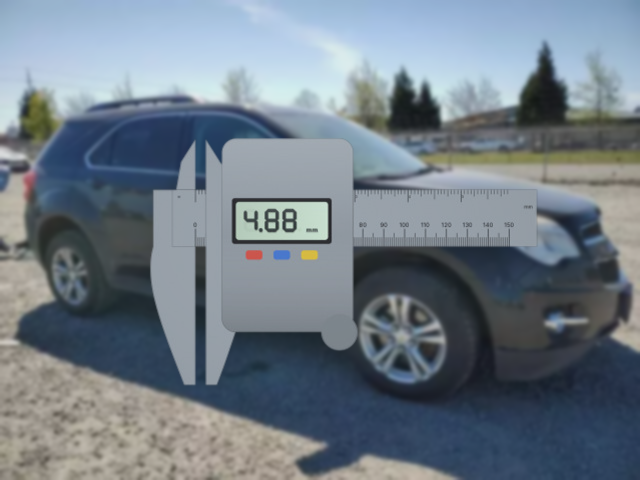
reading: value=4.88 unit=mm
